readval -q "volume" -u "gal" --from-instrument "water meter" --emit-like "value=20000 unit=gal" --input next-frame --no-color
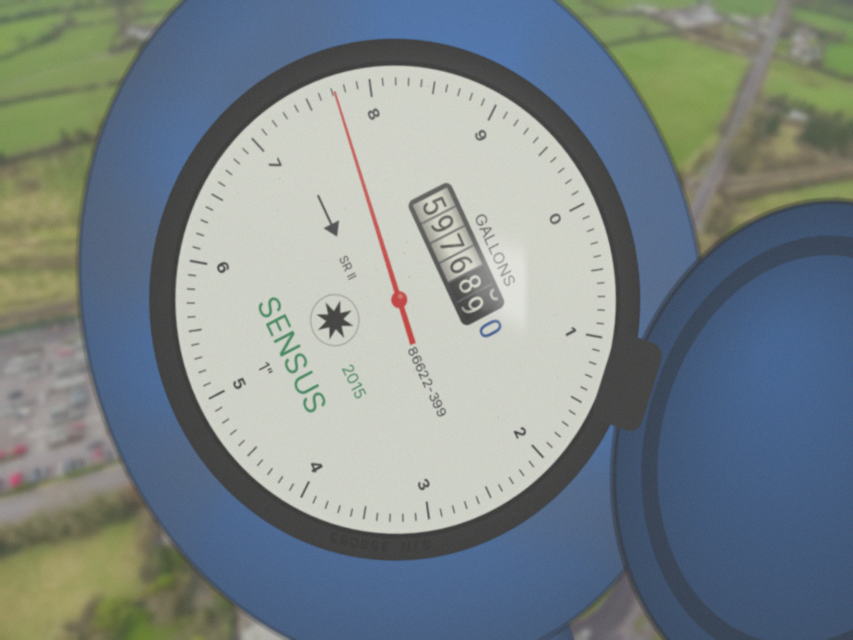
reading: value=5976887.7 unit=gal
